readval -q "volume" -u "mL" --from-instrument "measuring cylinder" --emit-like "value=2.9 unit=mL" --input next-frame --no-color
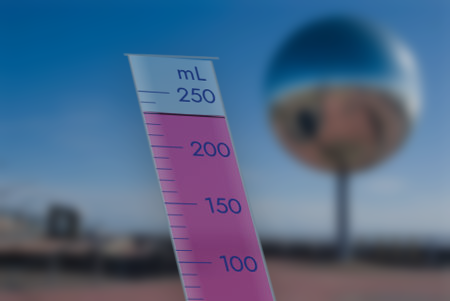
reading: value=230 unit=mL
